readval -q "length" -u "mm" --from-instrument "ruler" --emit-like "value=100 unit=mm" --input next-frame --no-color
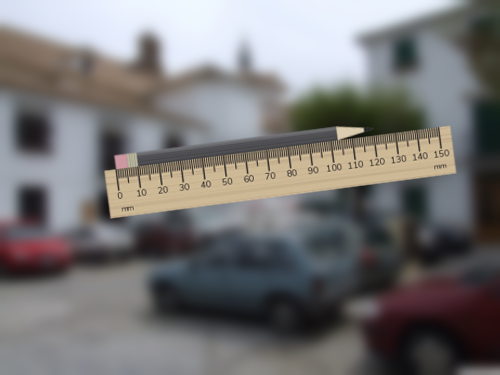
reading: value=120 unit=mm
